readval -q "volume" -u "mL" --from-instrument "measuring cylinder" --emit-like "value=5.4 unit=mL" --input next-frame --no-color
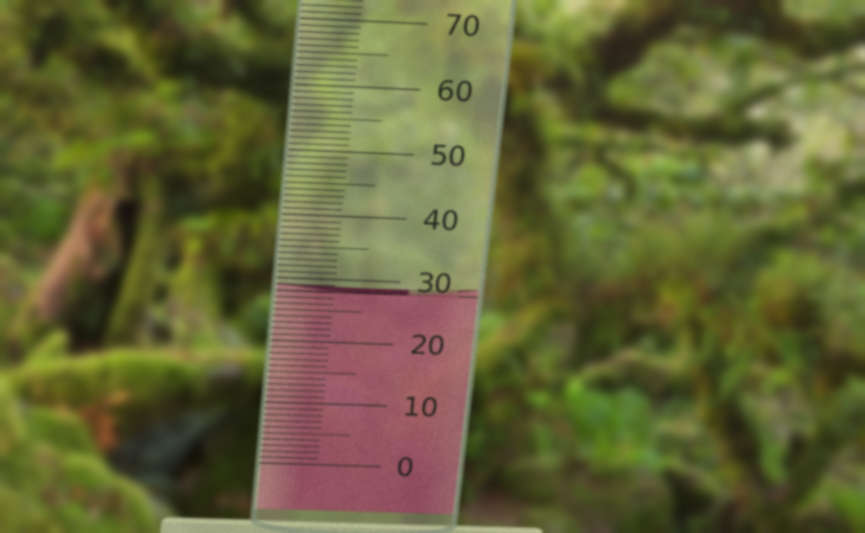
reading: value=28 unit=mL
